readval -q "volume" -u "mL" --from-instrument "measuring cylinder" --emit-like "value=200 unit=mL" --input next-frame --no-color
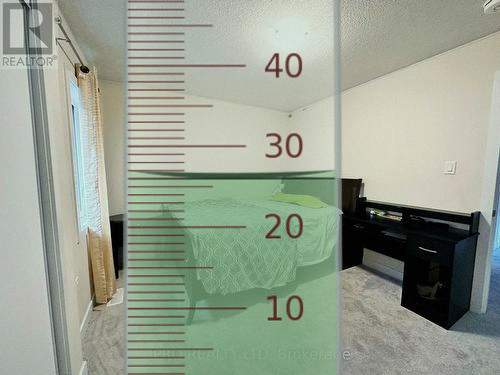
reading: value=26 unit=mL
